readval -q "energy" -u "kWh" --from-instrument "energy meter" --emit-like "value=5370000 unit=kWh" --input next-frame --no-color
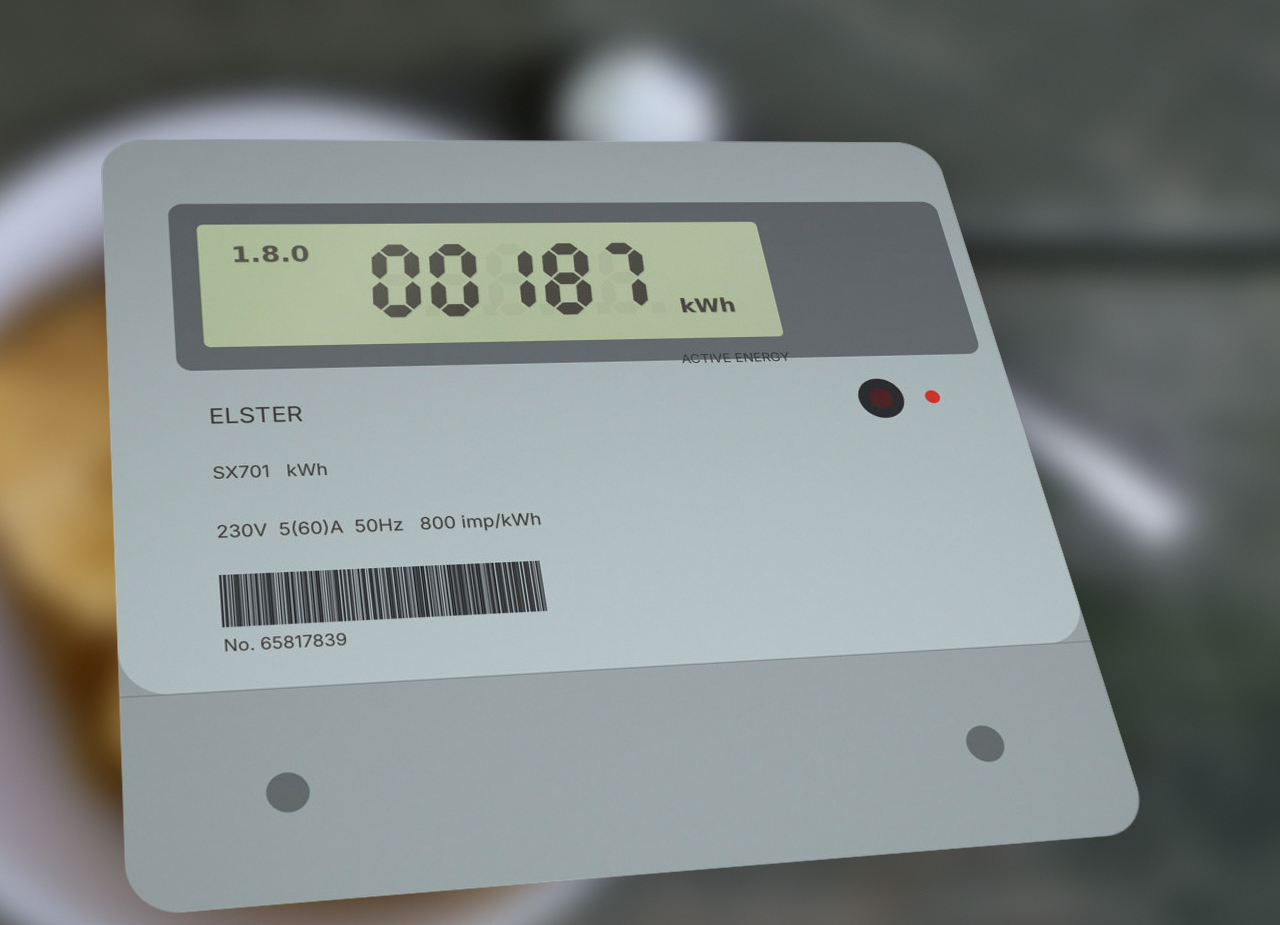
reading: value=187 unit=kWh
